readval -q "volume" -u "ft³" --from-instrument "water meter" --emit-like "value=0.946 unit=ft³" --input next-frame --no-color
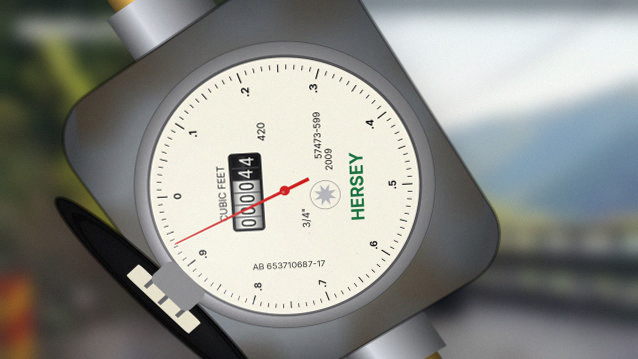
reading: value=43.93 unit=ft³
